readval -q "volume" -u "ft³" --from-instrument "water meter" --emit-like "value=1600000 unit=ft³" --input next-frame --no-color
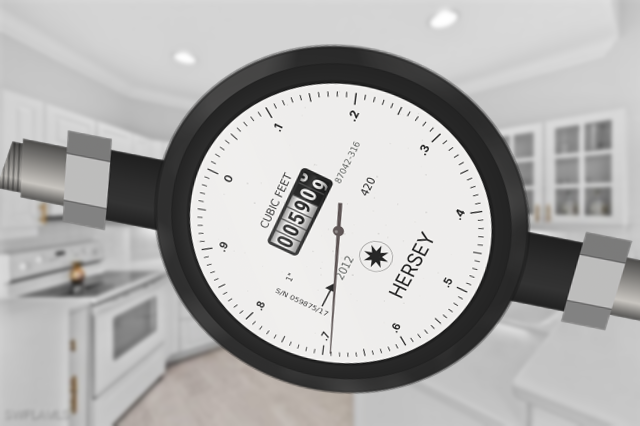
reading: value=5908.69 unit=ft³
